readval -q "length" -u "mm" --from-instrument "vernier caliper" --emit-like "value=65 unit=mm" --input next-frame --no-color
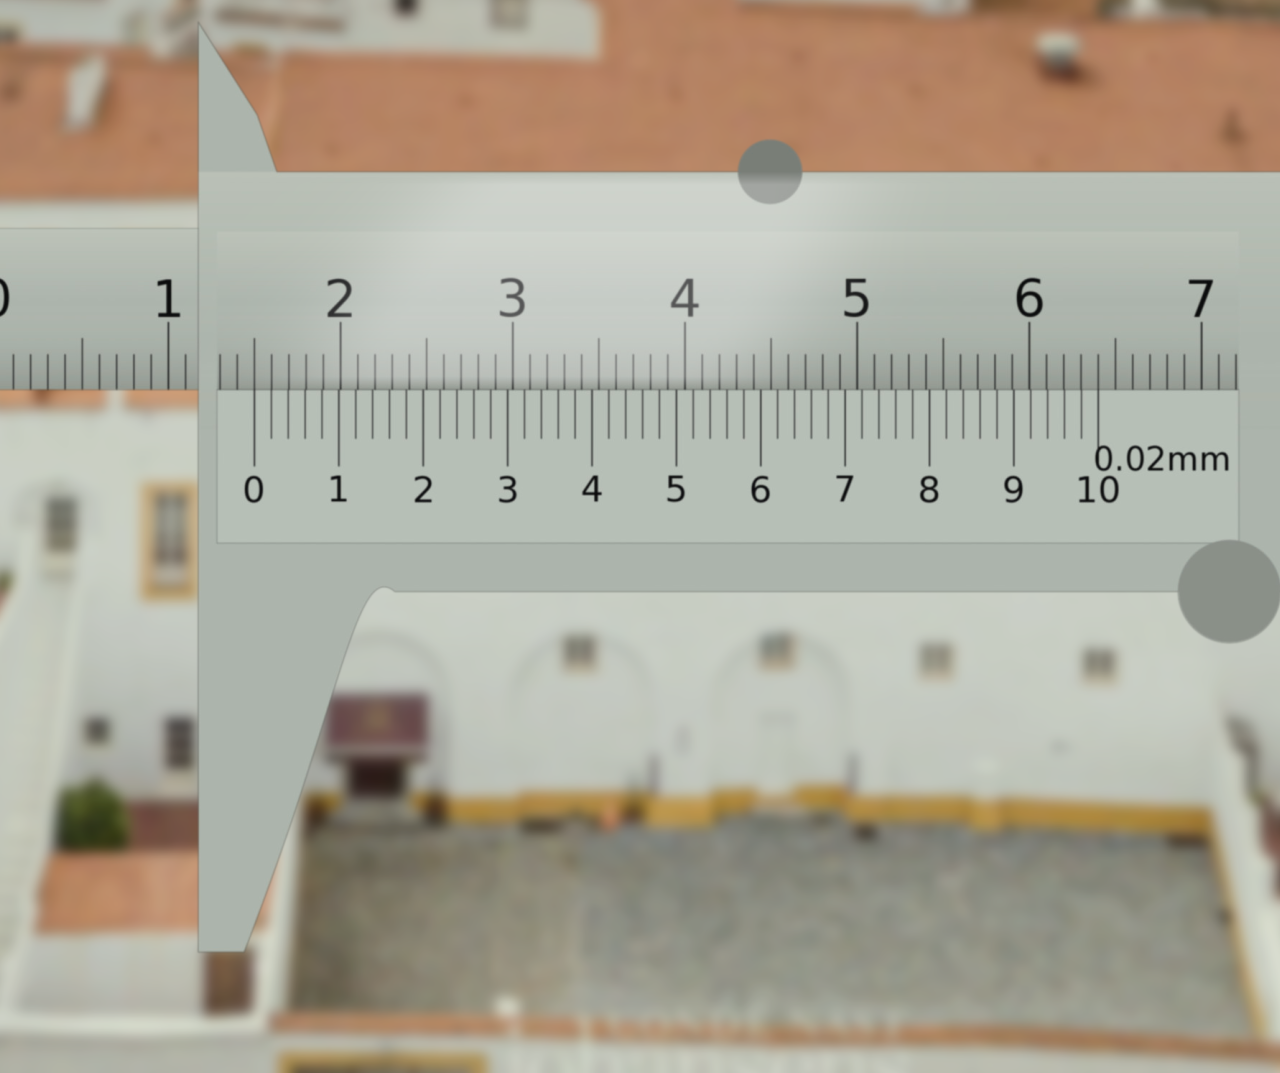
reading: value=15.0 unit=mm
